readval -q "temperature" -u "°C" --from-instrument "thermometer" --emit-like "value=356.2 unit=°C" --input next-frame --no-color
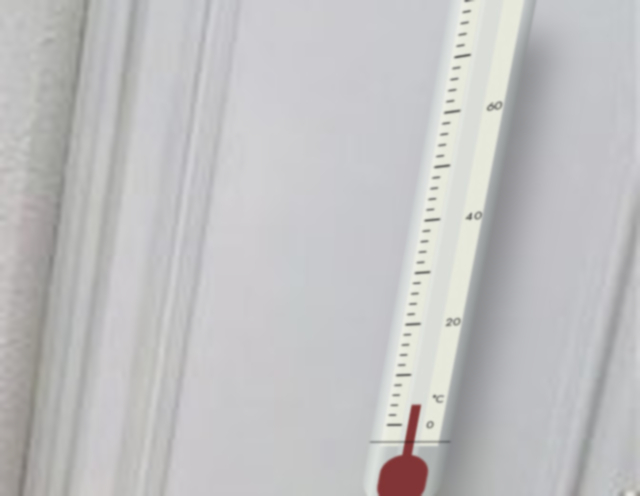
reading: value=4 unit=°C
